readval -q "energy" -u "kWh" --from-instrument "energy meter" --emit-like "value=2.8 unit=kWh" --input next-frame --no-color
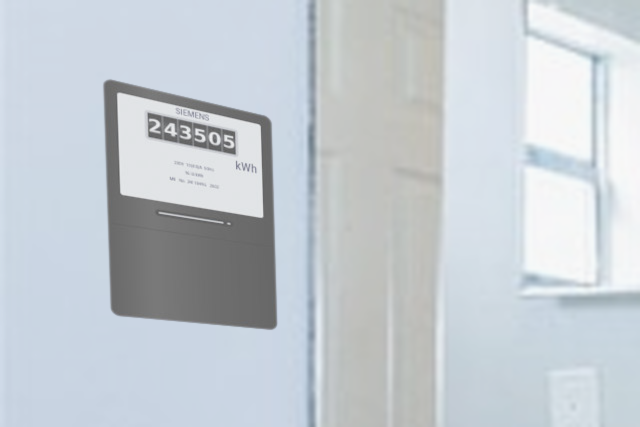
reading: value=243505 unit=kWh
